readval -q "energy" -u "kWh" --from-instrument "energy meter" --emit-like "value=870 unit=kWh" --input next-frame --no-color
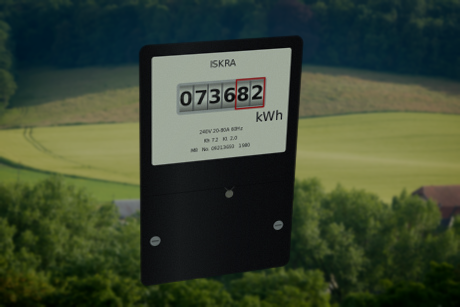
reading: value=736.82 unit=kWh
